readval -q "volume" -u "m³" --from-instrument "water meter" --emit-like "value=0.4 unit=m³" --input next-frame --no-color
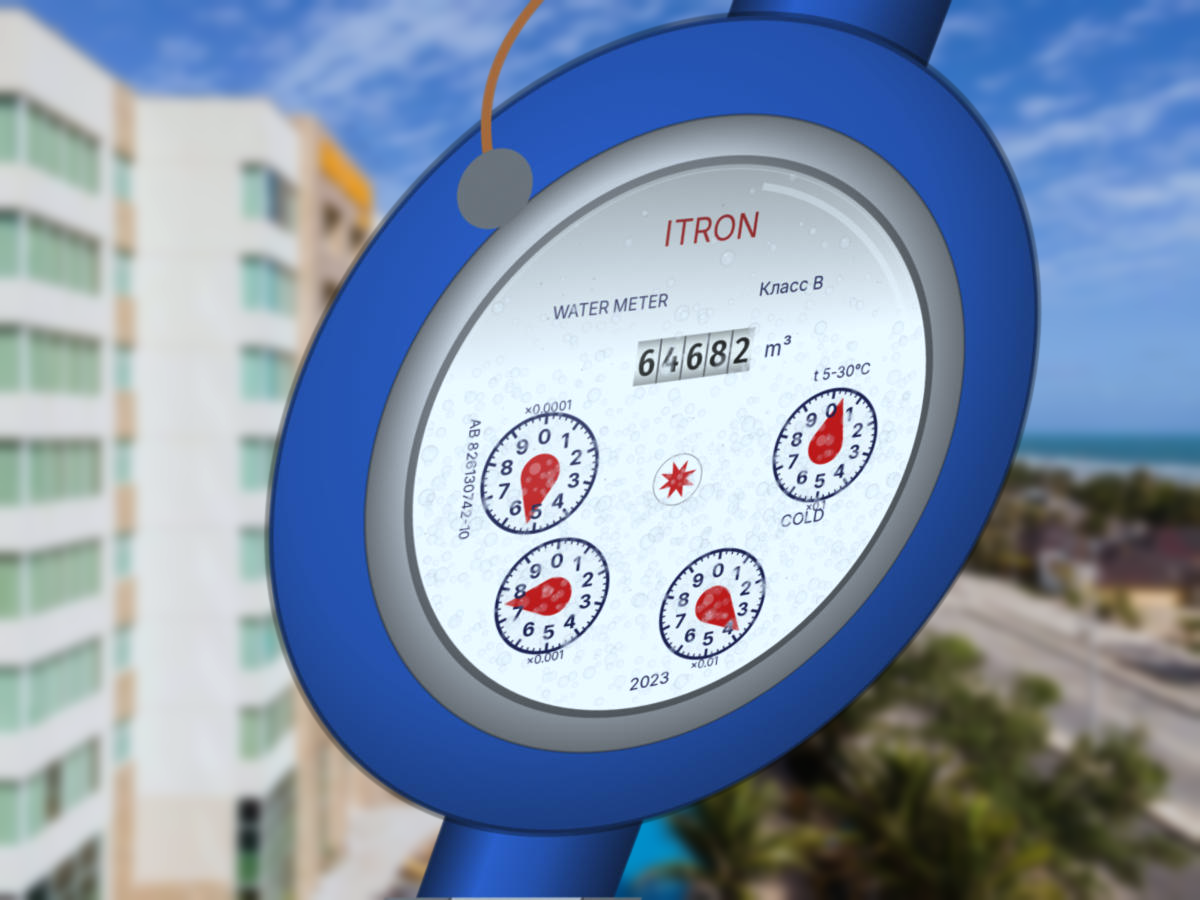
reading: value=64682.0375 unit=m³
